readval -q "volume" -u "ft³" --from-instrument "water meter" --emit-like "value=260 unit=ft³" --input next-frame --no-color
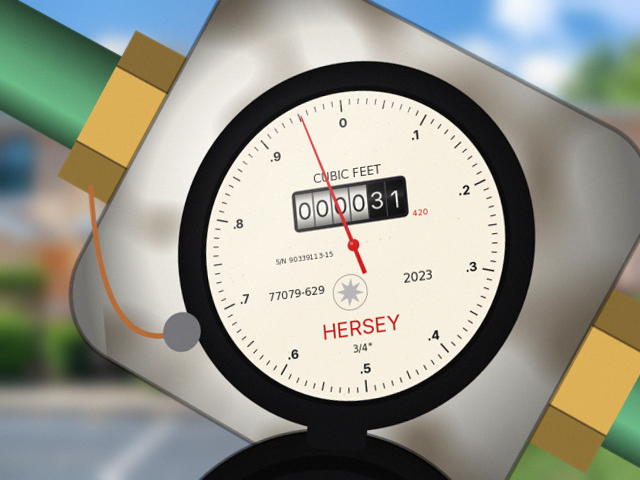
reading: value=30.95 unit=ft³
